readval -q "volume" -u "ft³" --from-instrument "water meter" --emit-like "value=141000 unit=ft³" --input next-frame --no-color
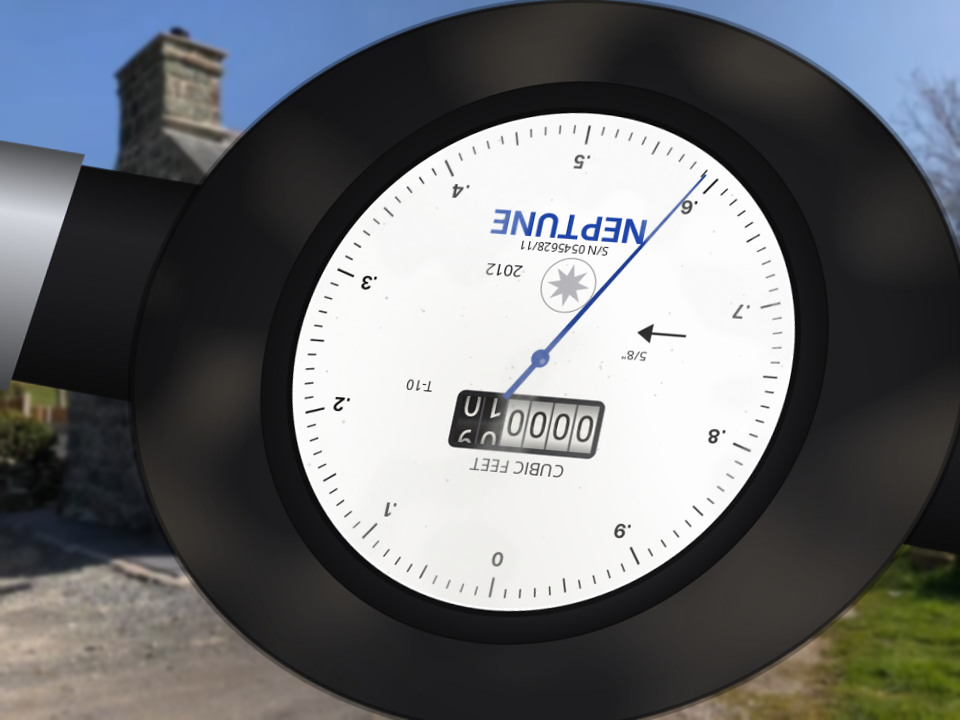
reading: value=9.59 unit=ft³
